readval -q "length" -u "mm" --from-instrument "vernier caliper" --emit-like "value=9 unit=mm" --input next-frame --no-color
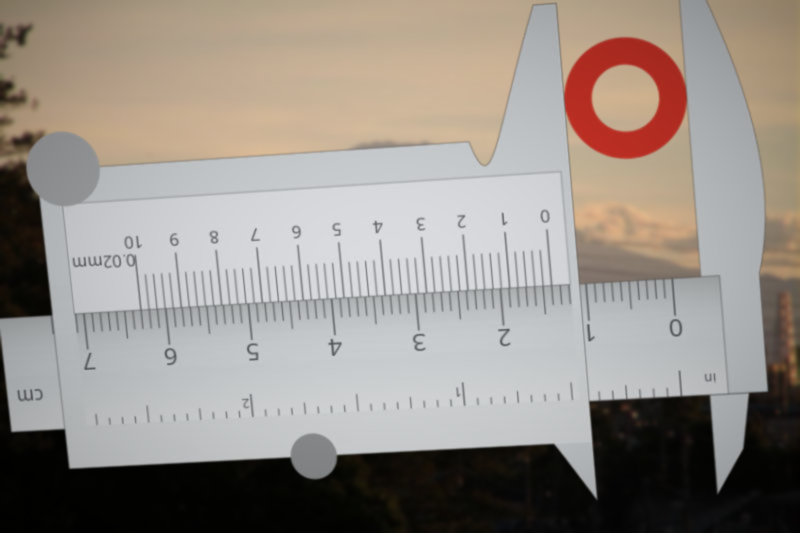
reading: value=14.0 unit=mm
